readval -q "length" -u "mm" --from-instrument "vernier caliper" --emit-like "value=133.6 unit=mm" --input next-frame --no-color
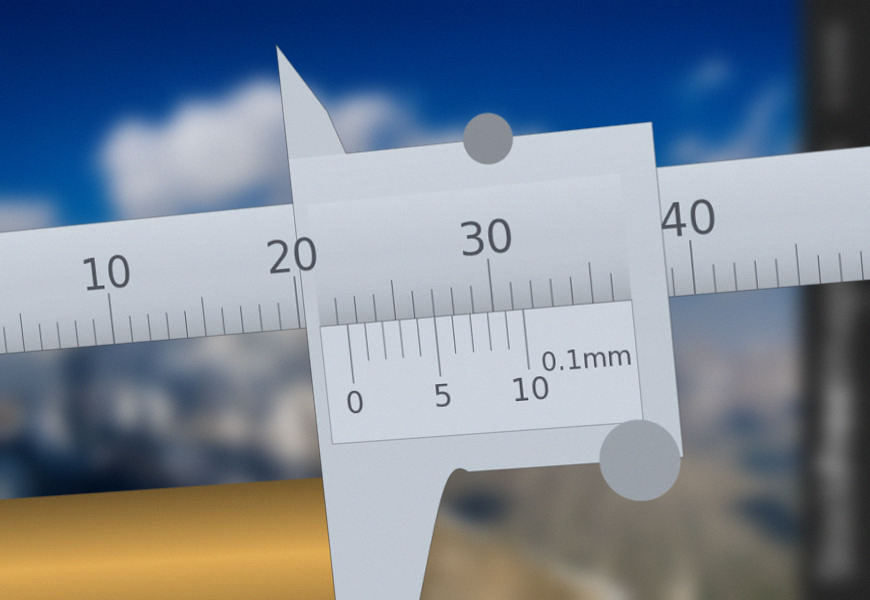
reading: value=22.5 unit=mm
